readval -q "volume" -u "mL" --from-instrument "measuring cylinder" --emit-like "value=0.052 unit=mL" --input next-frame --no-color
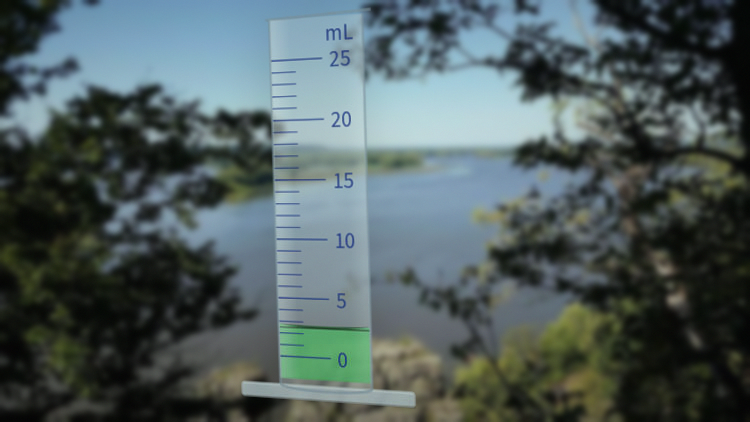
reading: value=2.5 unit=mL
